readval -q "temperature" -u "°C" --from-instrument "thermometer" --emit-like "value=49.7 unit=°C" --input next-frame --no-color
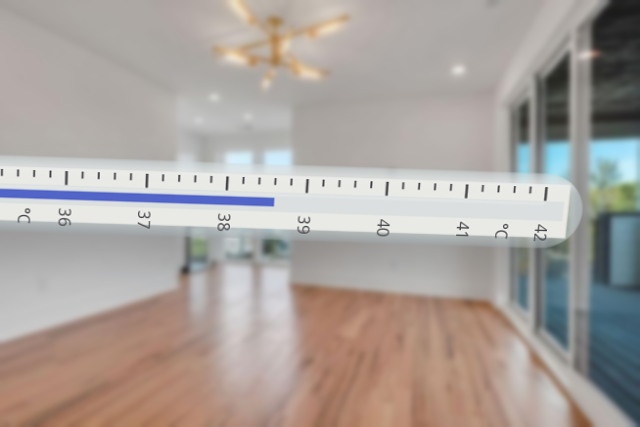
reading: value=38.6 unit=°C
